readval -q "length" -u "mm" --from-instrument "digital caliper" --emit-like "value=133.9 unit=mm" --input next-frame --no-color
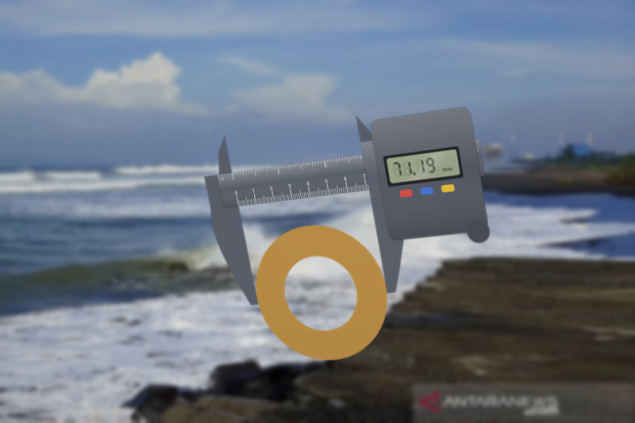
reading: value=71.19 unit=mm
